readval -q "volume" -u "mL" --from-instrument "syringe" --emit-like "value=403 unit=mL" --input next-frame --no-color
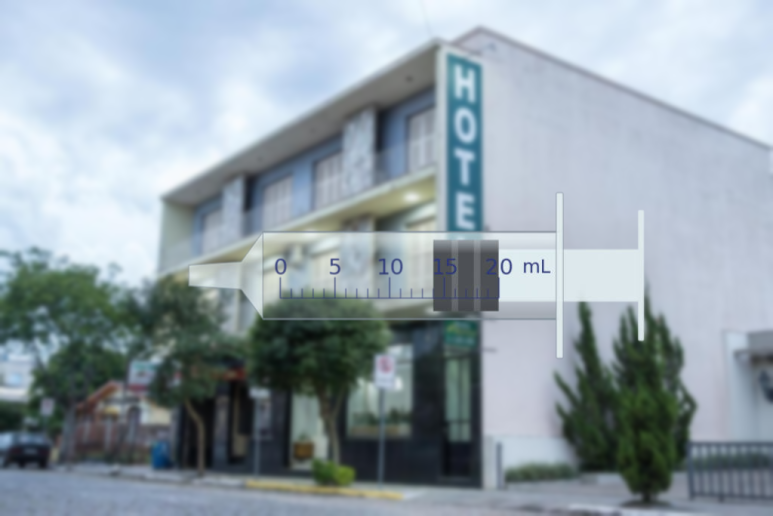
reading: value=14 unit=mL
